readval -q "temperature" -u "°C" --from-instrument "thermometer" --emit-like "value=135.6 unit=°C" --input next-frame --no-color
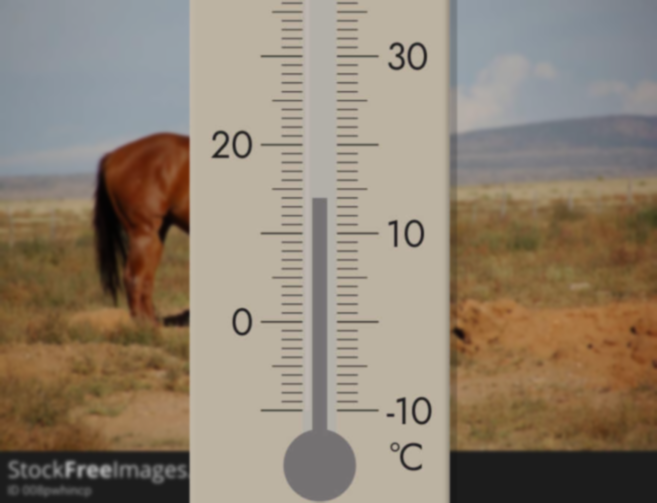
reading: value=14 unit=°C
